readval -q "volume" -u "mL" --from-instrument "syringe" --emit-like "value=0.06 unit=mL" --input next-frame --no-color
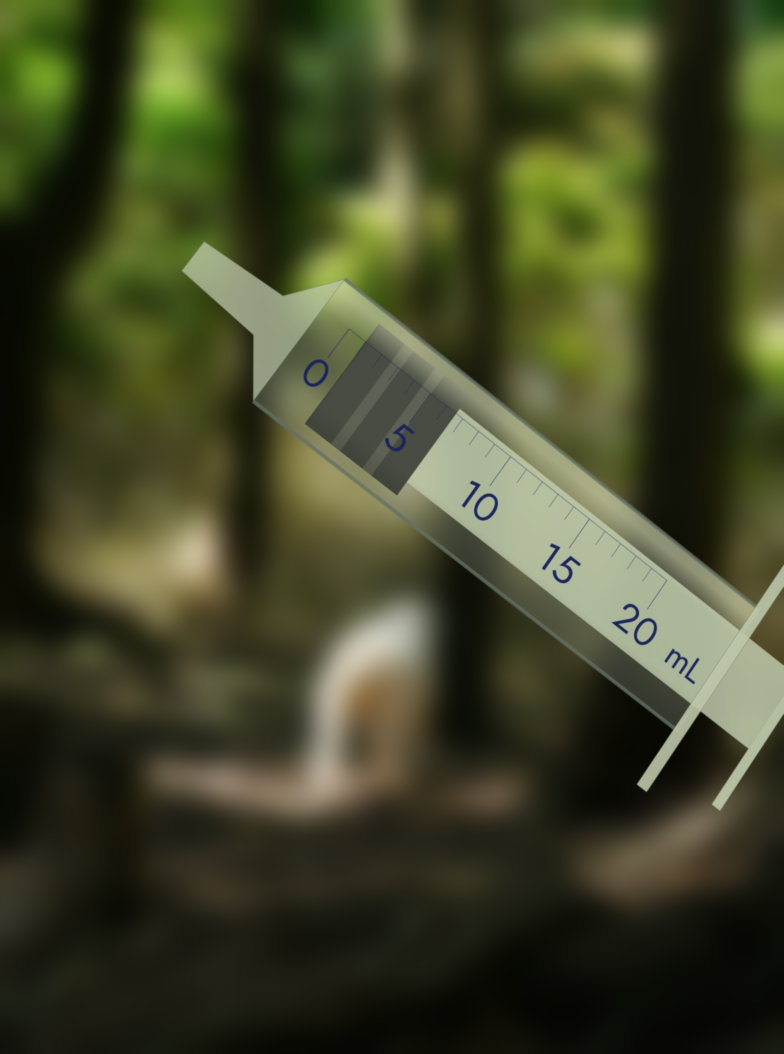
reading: value=1 unit=mL
